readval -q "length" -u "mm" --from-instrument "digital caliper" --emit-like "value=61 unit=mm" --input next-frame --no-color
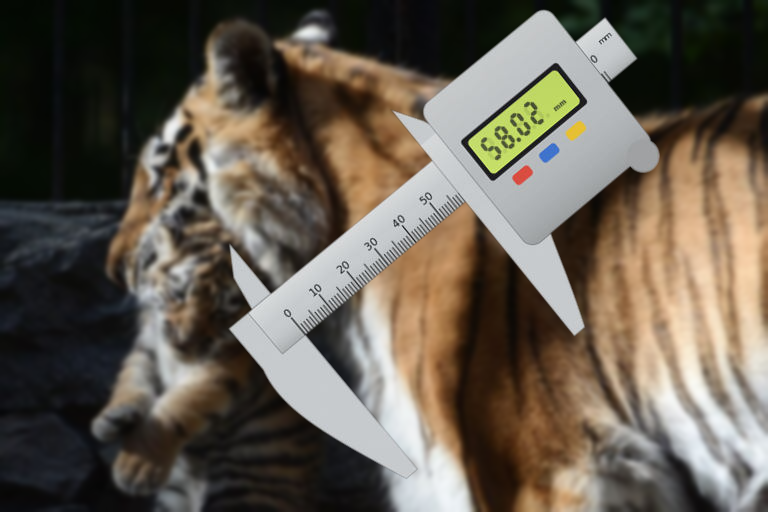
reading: value=58.02 unit=mm
